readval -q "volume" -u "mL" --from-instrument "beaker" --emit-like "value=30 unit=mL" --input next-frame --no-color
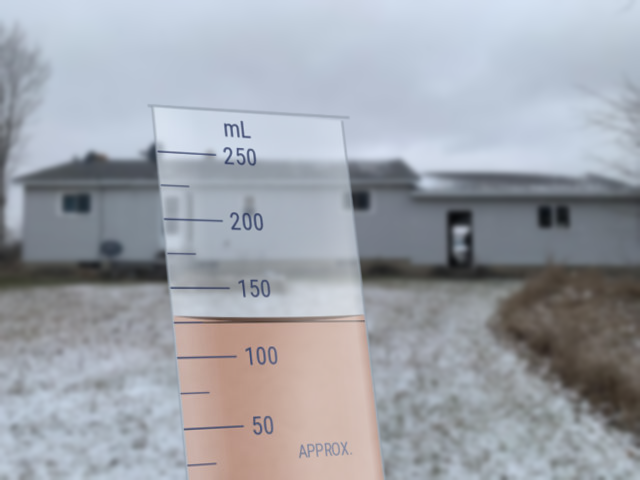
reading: value=125 unit=mL
